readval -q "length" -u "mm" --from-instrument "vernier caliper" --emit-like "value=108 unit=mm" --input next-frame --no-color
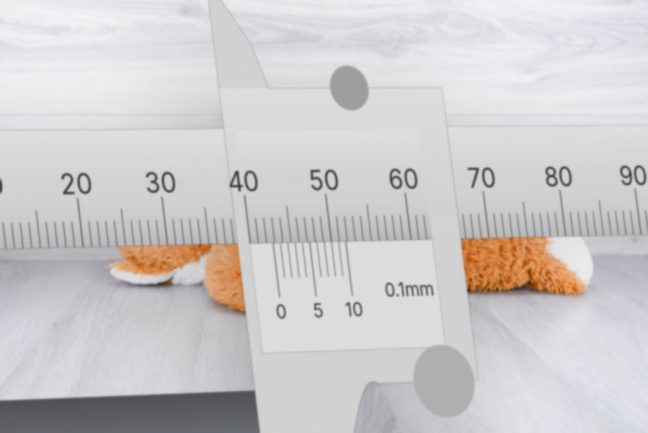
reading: value=42.8 unit=mm
